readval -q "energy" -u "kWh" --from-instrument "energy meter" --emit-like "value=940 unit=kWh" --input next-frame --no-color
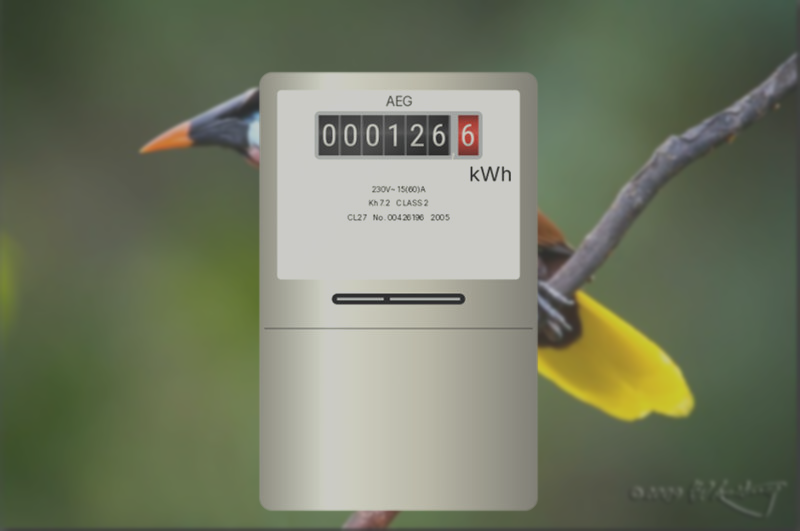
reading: value=126.6 unit=kWh
